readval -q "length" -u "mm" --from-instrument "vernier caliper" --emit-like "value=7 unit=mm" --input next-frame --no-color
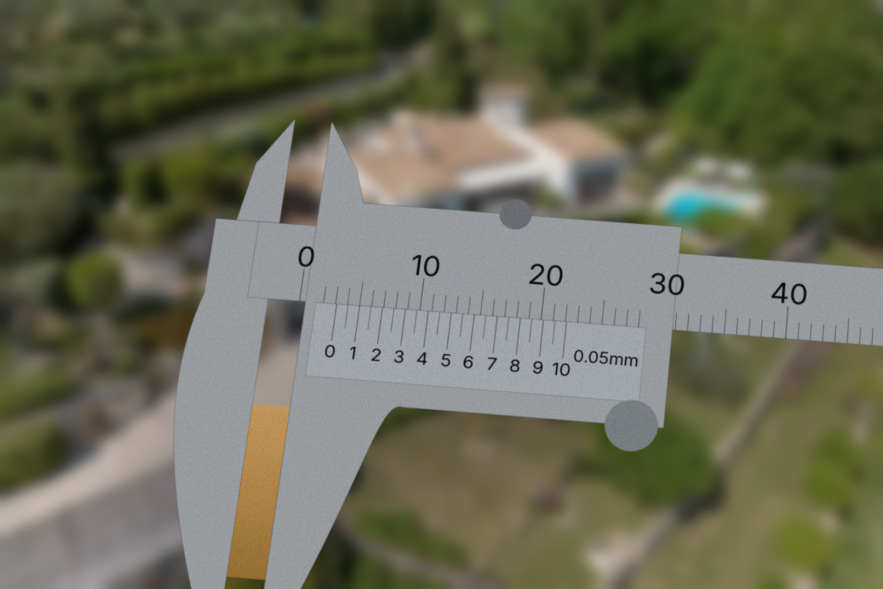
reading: value=3.1 unit=mm
